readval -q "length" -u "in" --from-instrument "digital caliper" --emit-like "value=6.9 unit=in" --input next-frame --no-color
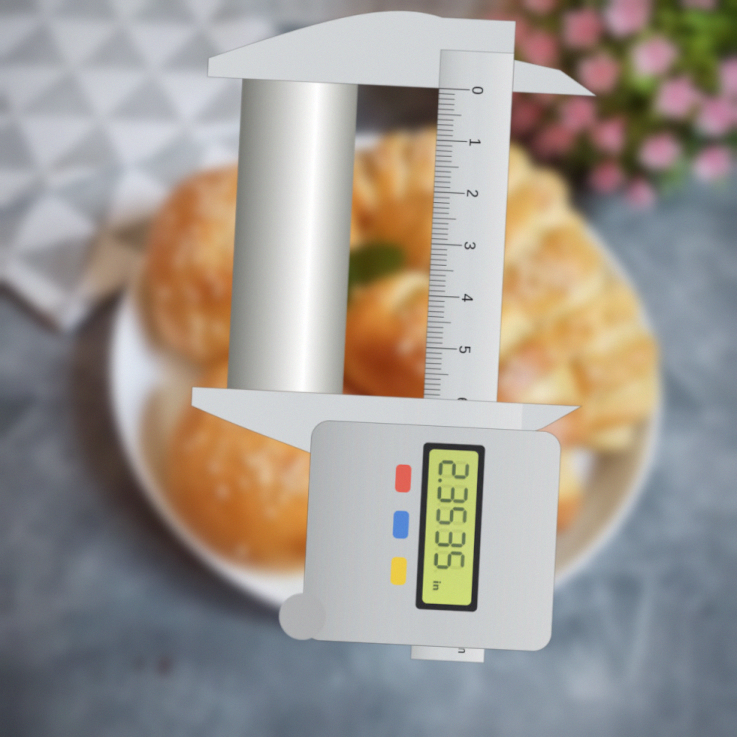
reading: value=2.3535 unit=in
